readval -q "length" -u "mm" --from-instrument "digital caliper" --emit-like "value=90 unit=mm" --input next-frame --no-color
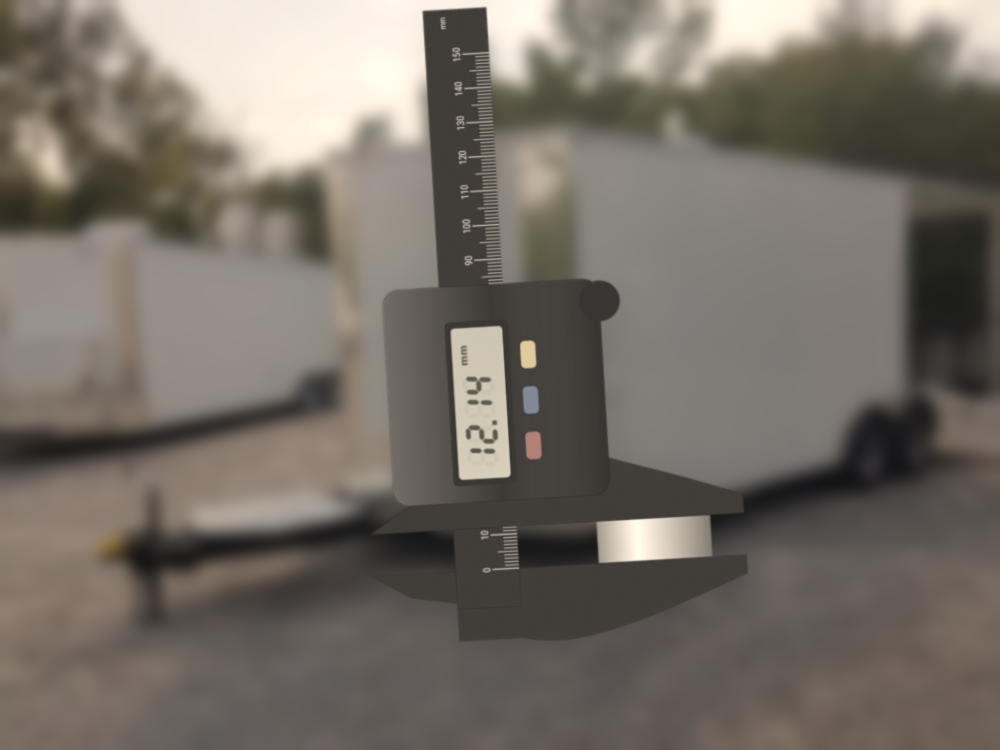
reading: value=12.14 unit=mm
